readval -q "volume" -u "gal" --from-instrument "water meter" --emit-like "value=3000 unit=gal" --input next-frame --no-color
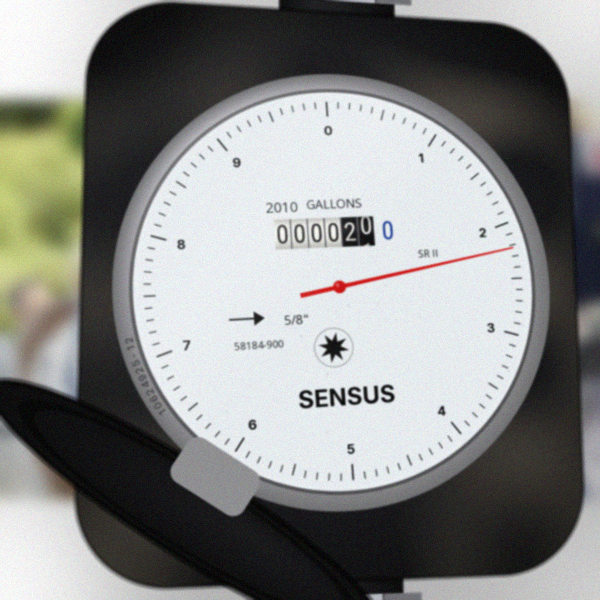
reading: value=202.2 unit=gal
